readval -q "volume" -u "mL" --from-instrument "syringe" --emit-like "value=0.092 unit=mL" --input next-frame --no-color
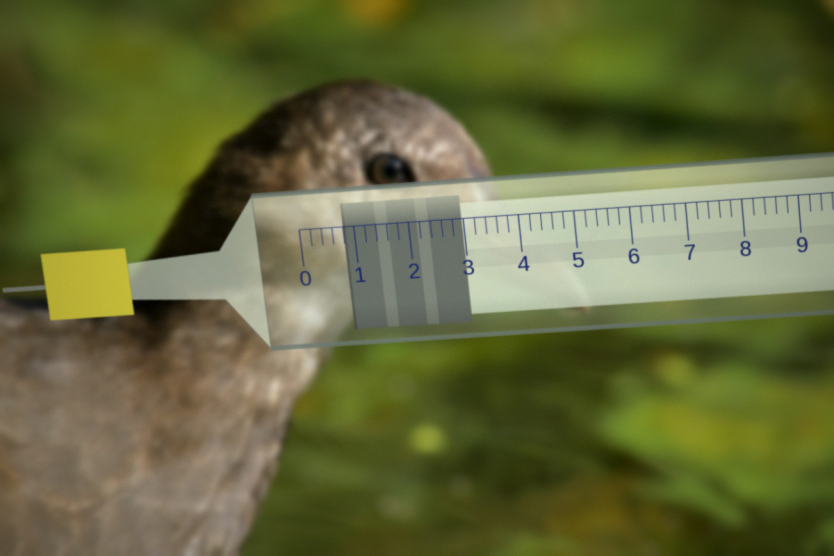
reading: value=0.8 unit=mL
